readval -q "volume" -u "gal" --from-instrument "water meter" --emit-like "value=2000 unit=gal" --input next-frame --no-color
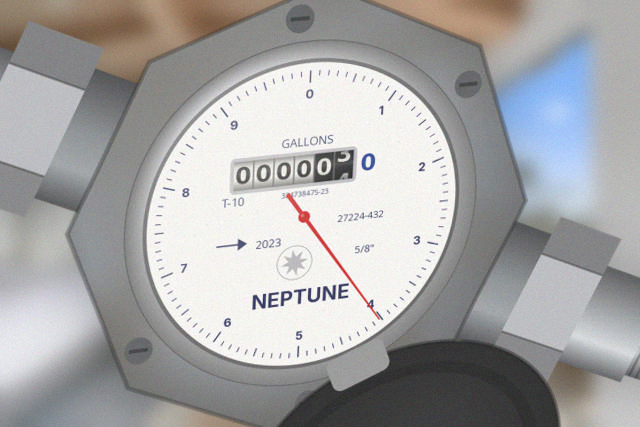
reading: value=34.0 unit=gal
